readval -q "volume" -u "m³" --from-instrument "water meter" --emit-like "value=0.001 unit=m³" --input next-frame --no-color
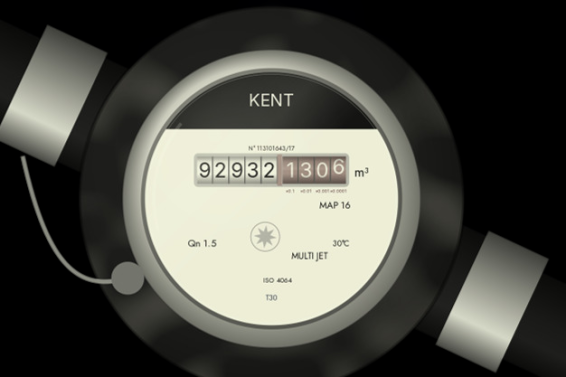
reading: value=92932.1306 unit=m³
